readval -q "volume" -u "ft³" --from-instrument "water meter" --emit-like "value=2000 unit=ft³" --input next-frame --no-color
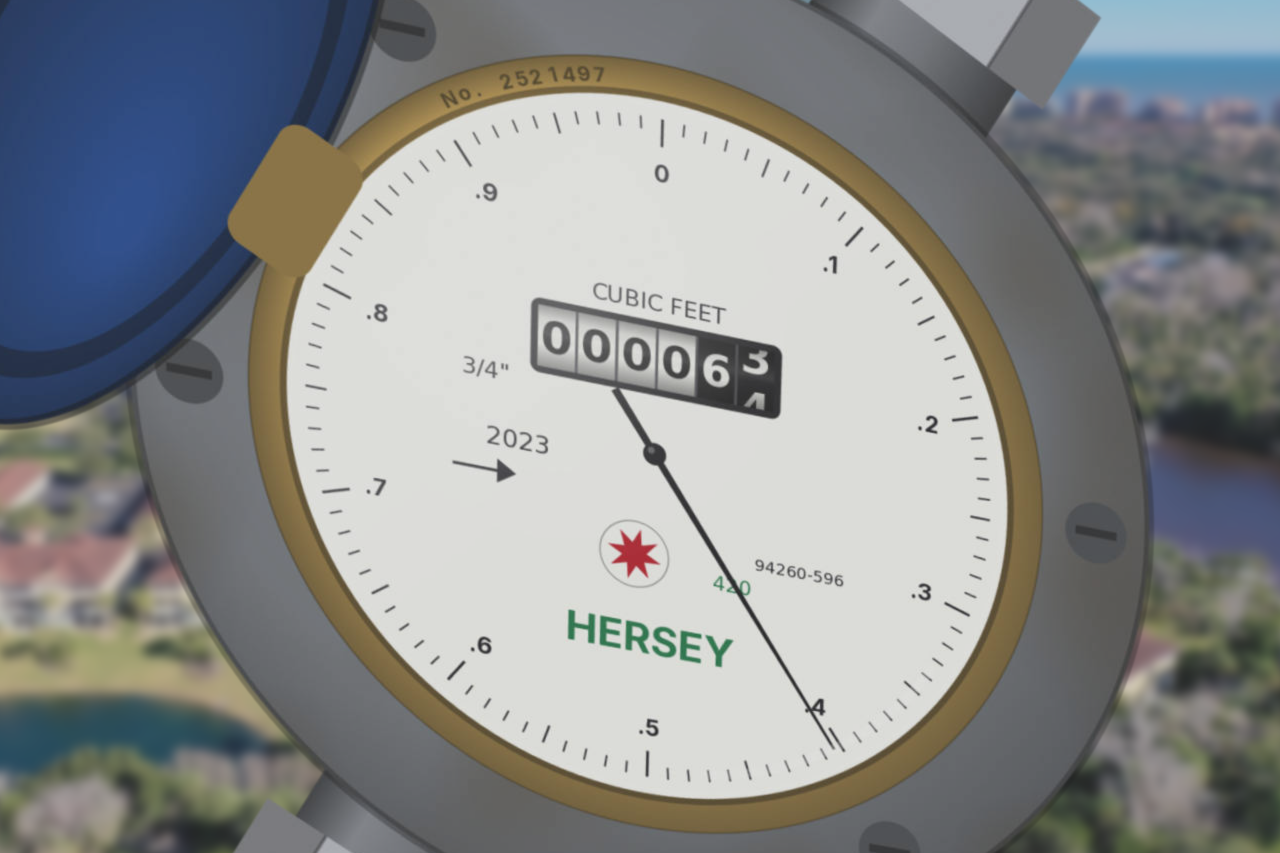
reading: value=63.40 unit=ft³
